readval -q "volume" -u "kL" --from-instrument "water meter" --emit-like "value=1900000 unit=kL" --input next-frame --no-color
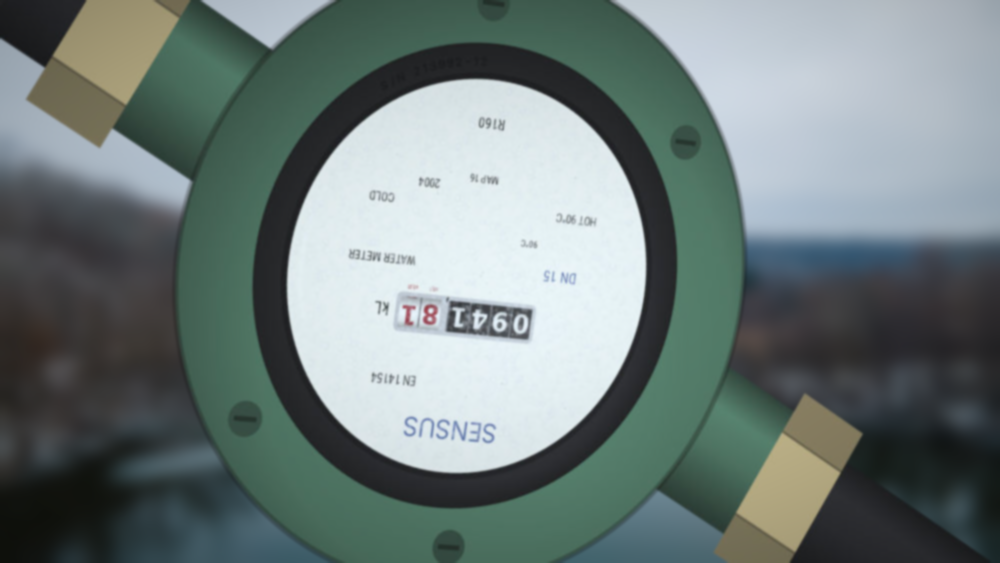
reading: value=941.81 unit=kL
